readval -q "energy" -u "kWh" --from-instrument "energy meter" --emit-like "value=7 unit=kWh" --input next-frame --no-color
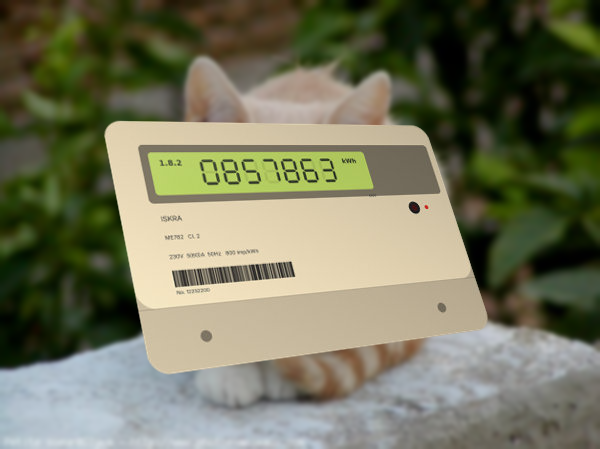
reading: value=857863 unit=kWh
